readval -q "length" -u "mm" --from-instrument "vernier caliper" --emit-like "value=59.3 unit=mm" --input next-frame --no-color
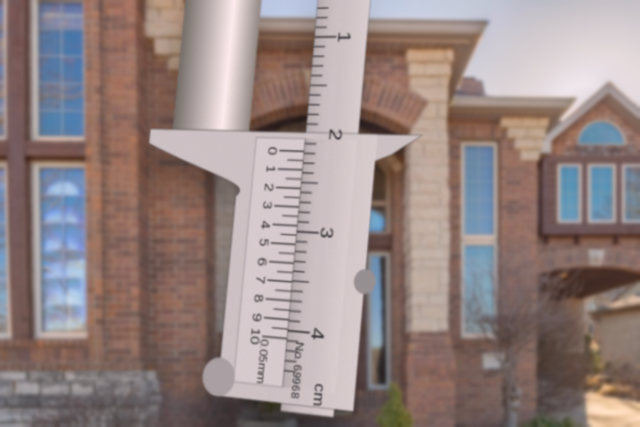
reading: value=21.8 unit=mm
